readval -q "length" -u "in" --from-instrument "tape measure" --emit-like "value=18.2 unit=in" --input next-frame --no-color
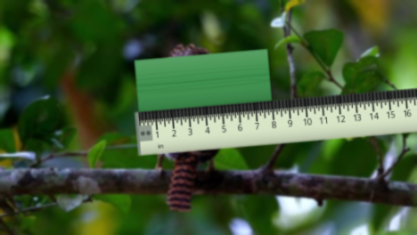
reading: value=8 unit=in
